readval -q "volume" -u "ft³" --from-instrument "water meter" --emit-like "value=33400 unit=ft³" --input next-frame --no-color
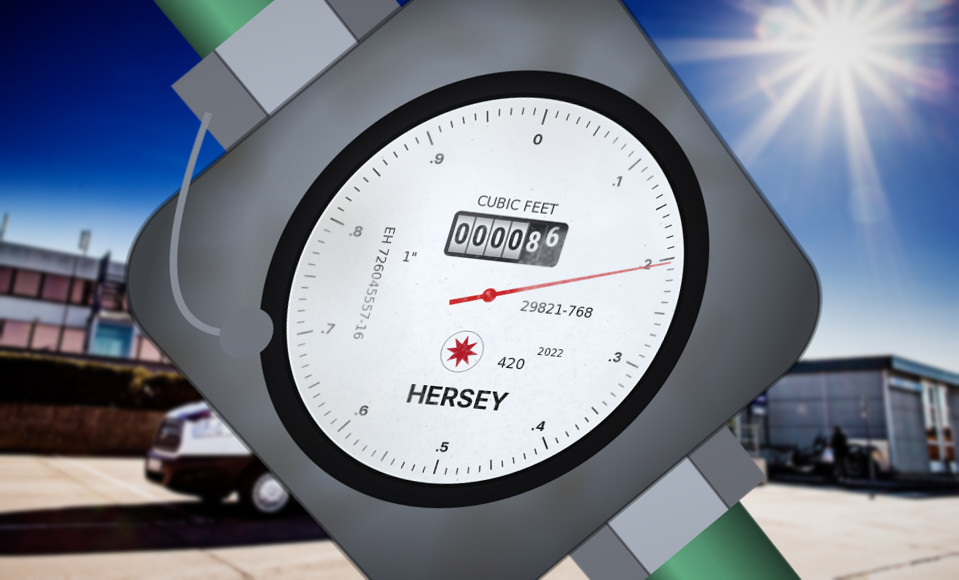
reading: value=86.20 unit=ft³
